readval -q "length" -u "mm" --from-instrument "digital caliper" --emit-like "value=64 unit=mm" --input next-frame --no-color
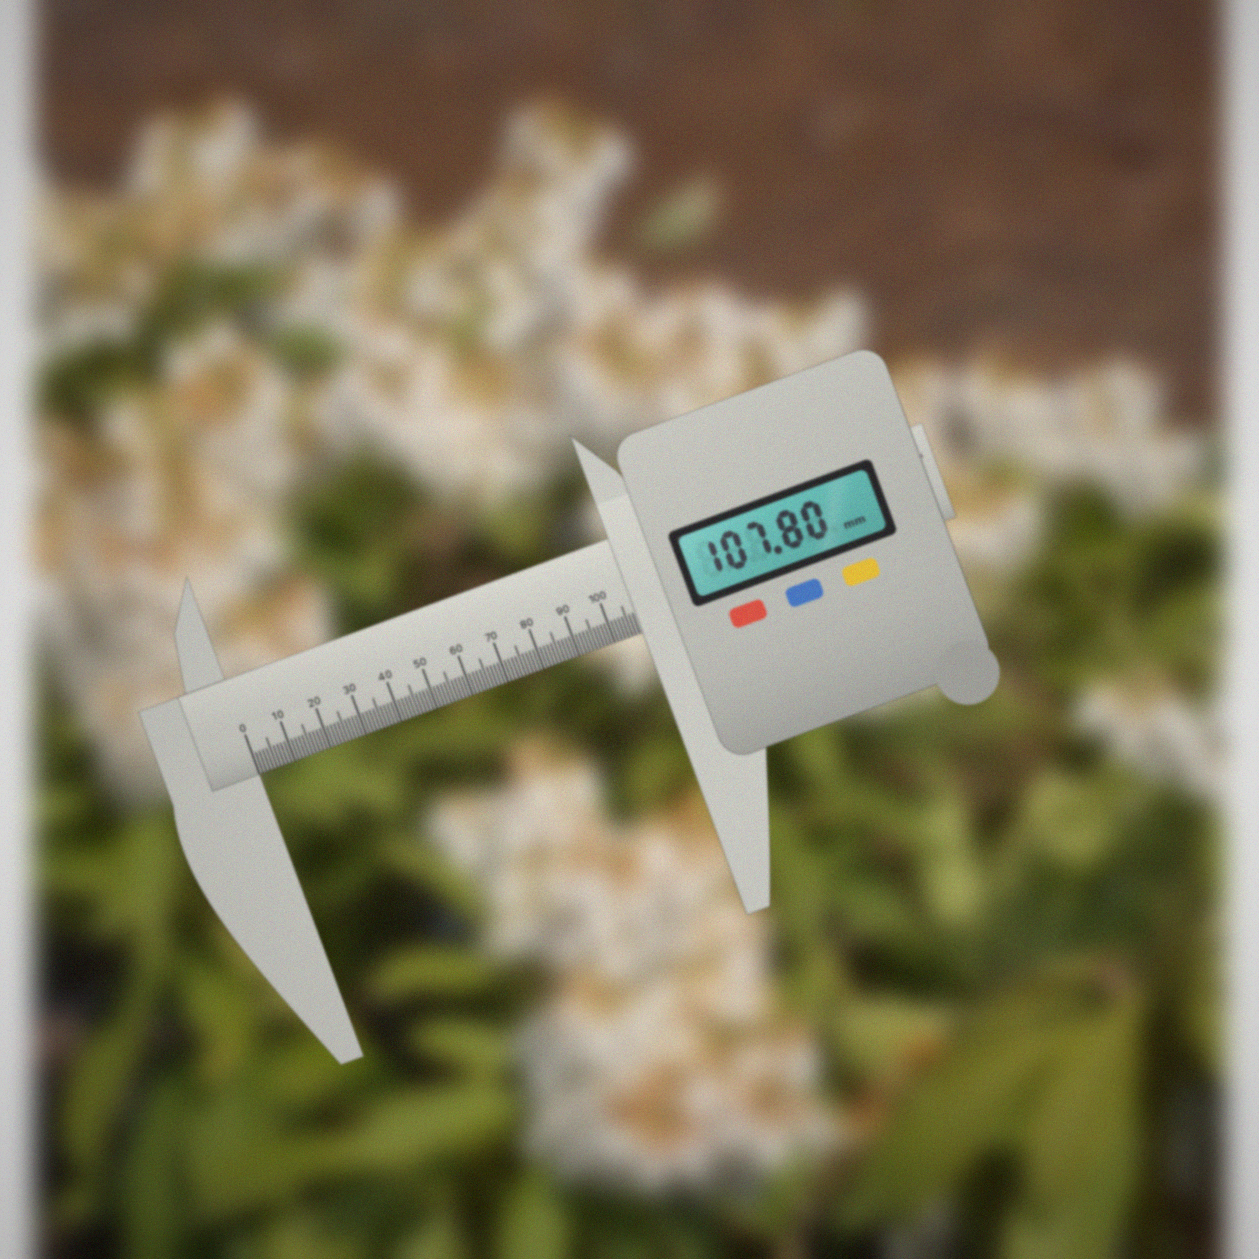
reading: value=107.80 unit=mm
